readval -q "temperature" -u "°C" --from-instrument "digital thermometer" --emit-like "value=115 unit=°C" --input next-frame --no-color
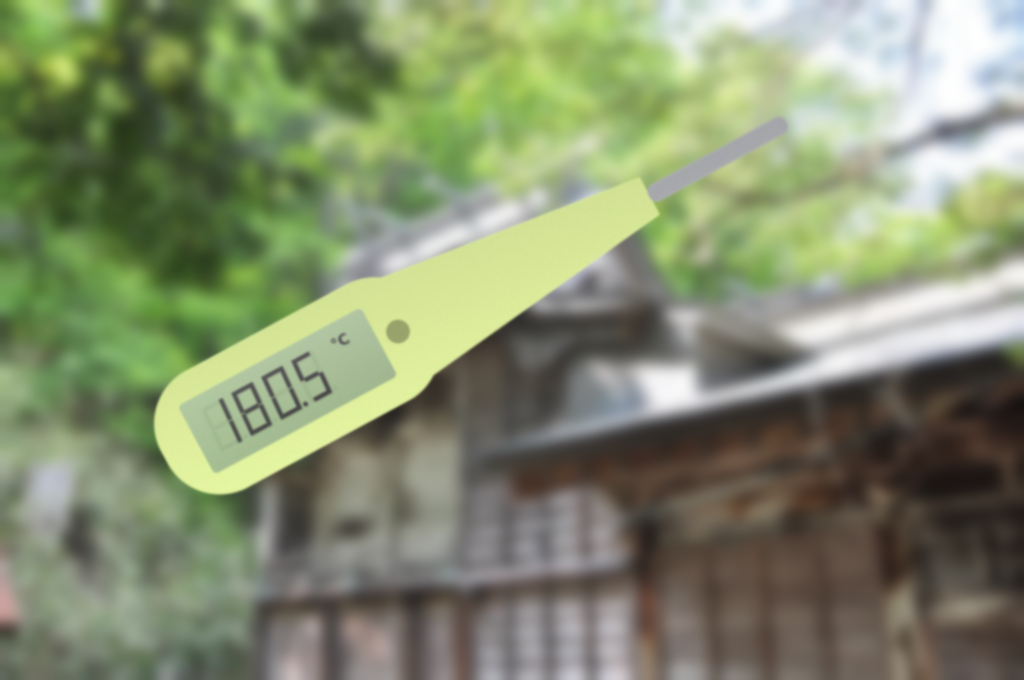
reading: value=180.5 unit=°C
